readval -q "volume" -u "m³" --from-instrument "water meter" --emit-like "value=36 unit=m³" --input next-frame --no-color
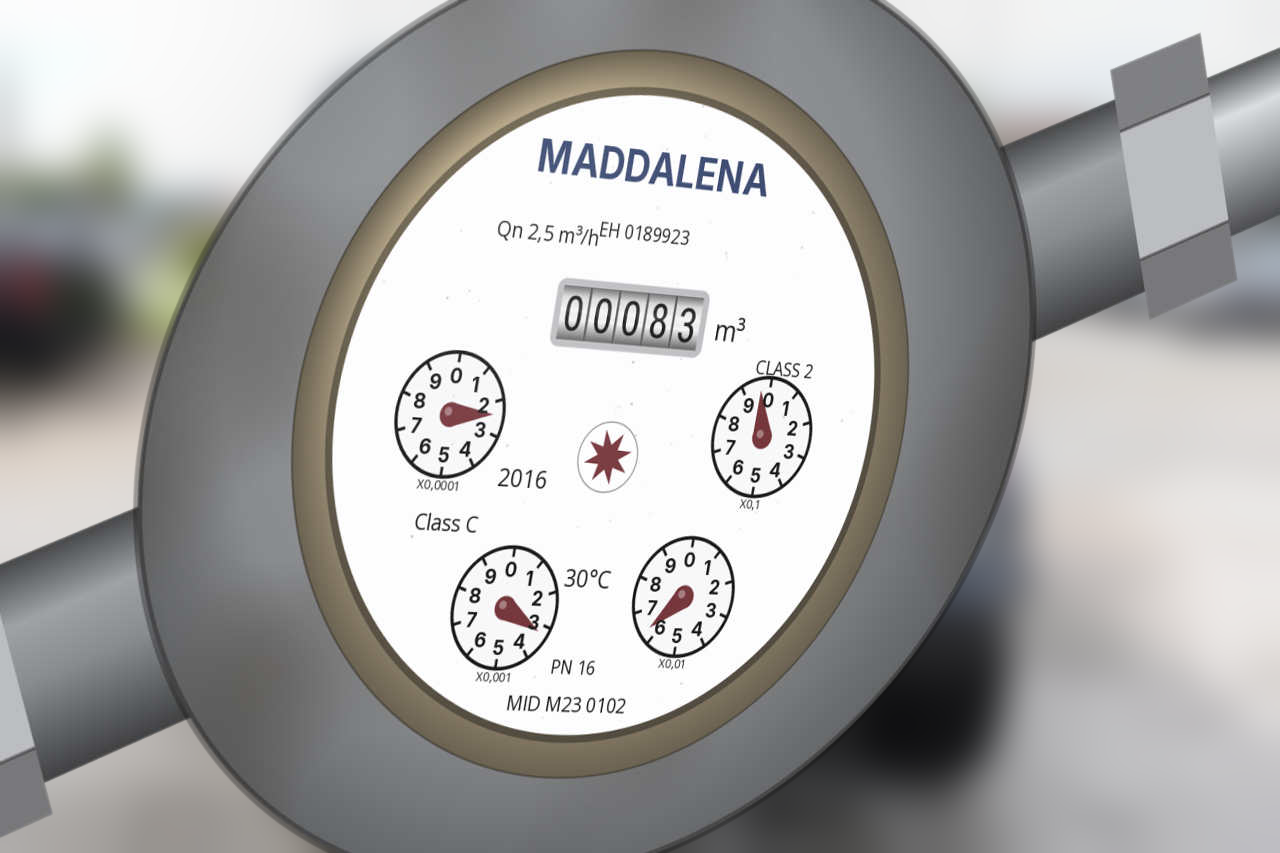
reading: value=82.9632 unit=m³
